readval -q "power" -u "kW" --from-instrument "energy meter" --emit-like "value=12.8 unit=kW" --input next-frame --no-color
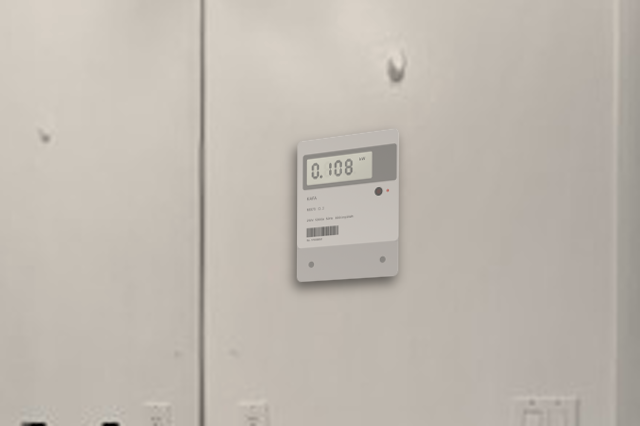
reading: value=0.108 unit=kW
